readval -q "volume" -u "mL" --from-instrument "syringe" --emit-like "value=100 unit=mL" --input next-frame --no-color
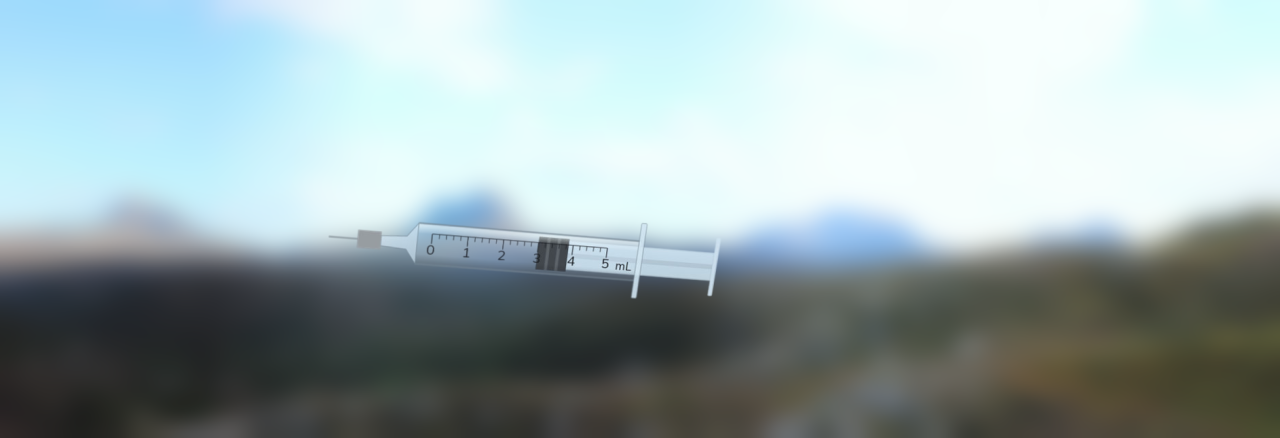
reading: value=3 unit=mL
